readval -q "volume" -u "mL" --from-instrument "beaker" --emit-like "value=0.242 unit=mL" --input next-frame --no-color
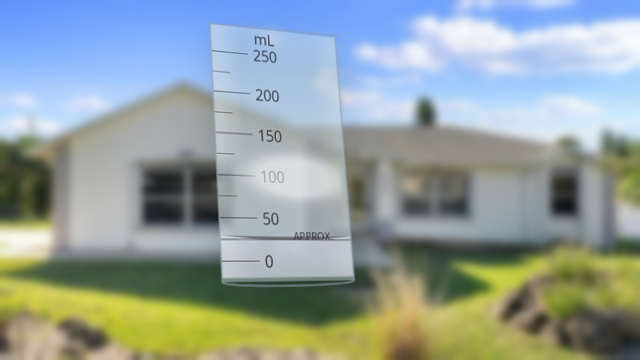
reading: value=25 unit=mL
